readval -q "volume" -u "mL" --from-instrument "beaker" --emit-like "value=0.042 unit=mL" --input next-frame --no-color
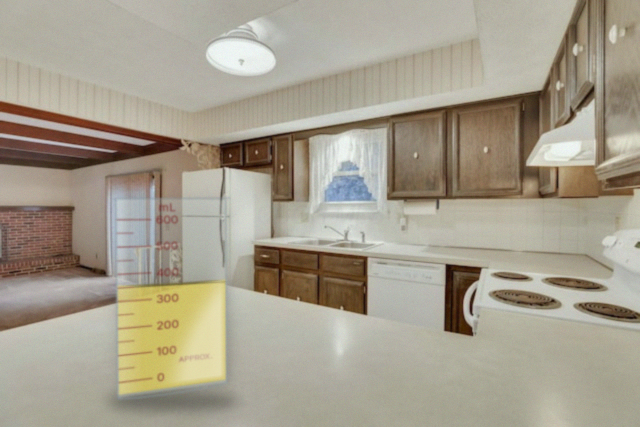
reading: value=350 unit=mL
